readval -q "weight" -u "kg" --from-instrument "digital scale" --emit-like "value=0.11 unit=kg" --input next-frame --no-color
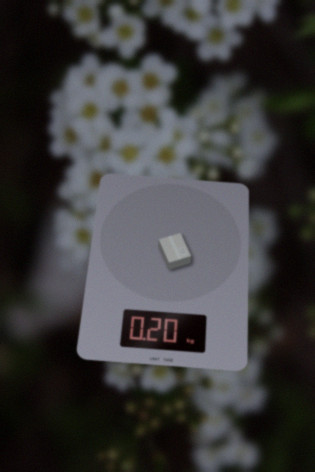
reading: value=0.20 unit=kg
